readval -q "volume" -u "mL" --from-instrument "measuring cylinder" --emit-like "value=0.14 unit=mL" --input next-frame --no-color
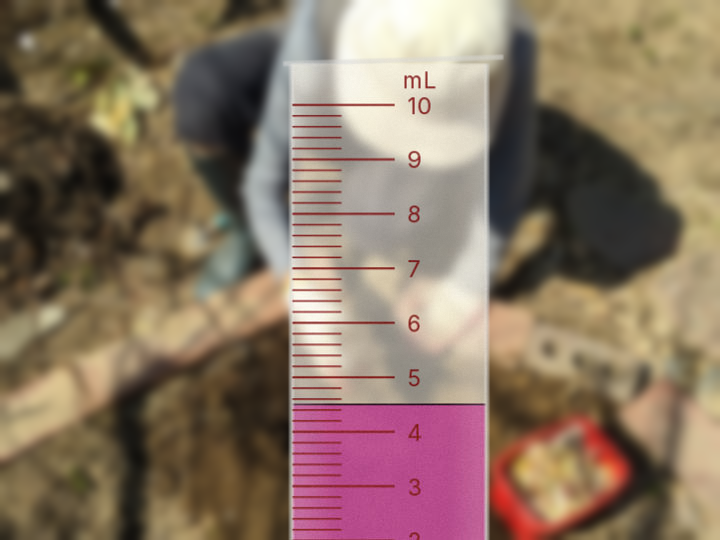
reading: value=4.5 unit=mL
